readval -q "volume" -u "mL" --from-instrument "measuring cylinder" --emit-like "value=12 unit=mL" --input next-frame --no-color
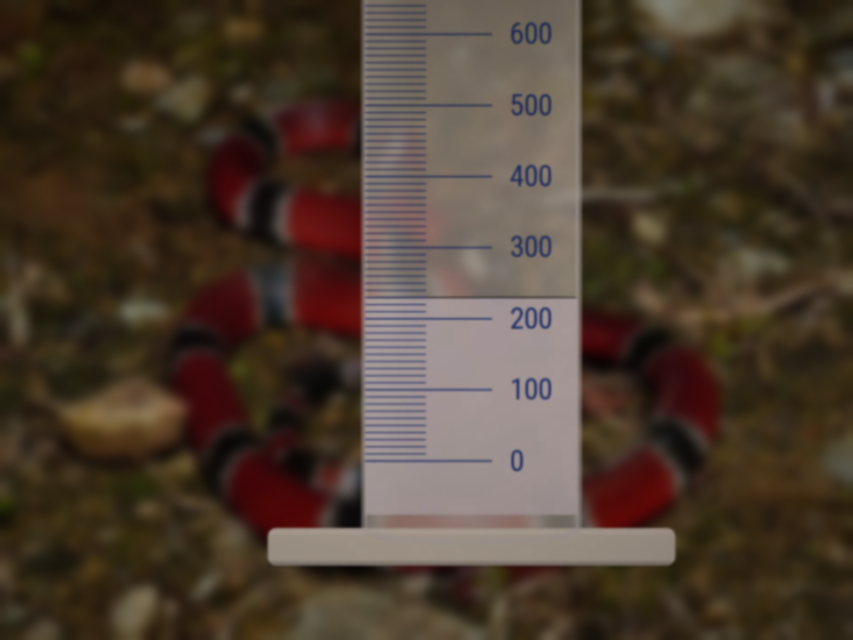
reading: value=230 unit=mL
